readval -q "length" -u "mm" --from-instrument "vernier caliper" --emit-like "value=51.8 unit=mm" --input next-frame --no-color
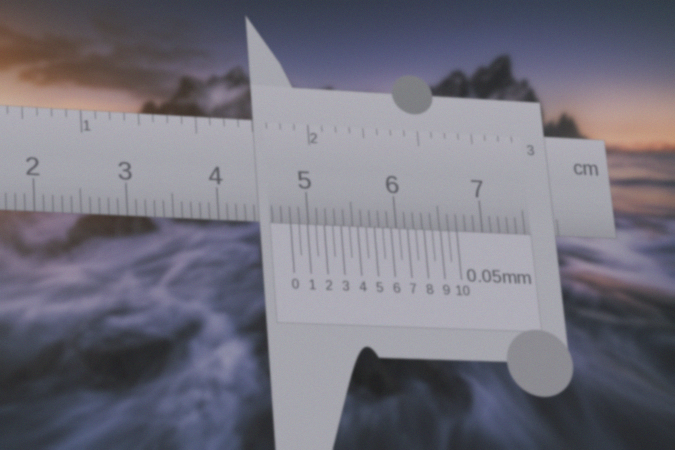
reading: value=48.0 unit=mm
